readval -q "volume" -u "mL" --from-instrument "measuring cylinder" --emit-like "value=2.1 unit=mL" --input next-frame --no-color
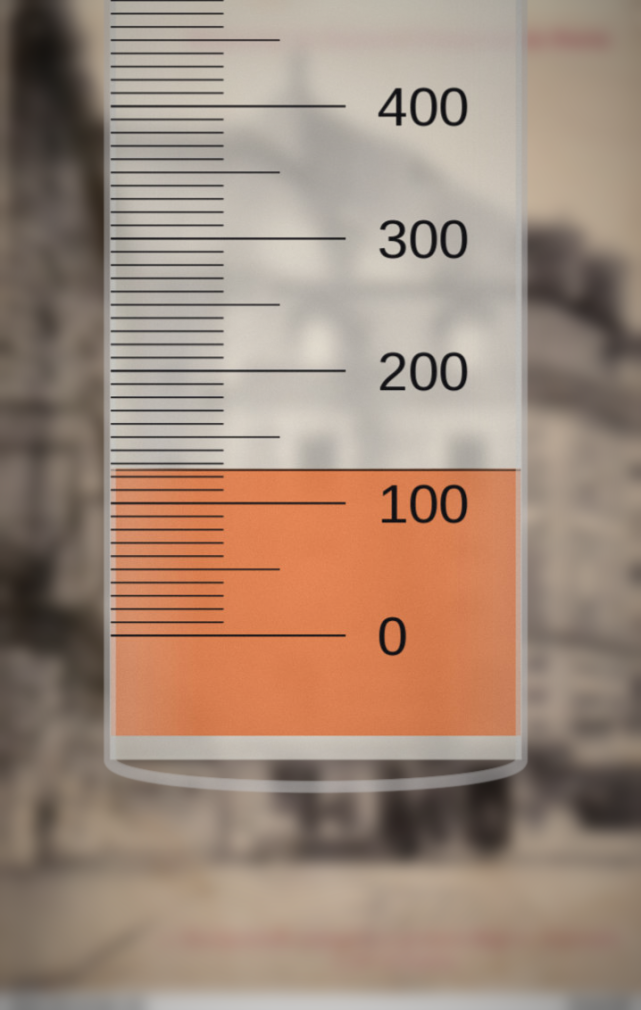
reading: value=125 unit=mL
